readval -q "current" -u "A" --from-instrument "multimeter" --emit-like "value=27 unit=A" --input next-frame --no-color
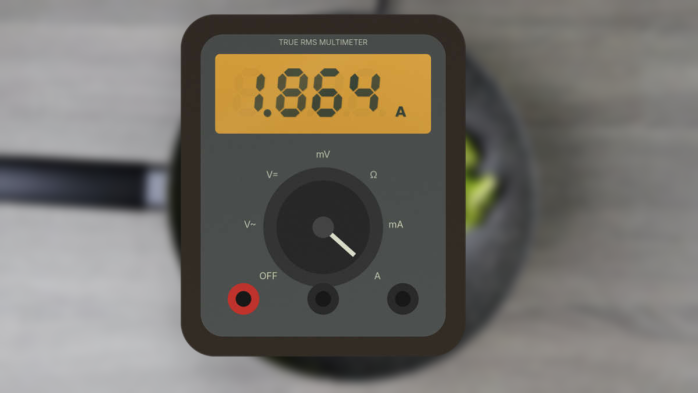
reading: value=1.864 unit=A
